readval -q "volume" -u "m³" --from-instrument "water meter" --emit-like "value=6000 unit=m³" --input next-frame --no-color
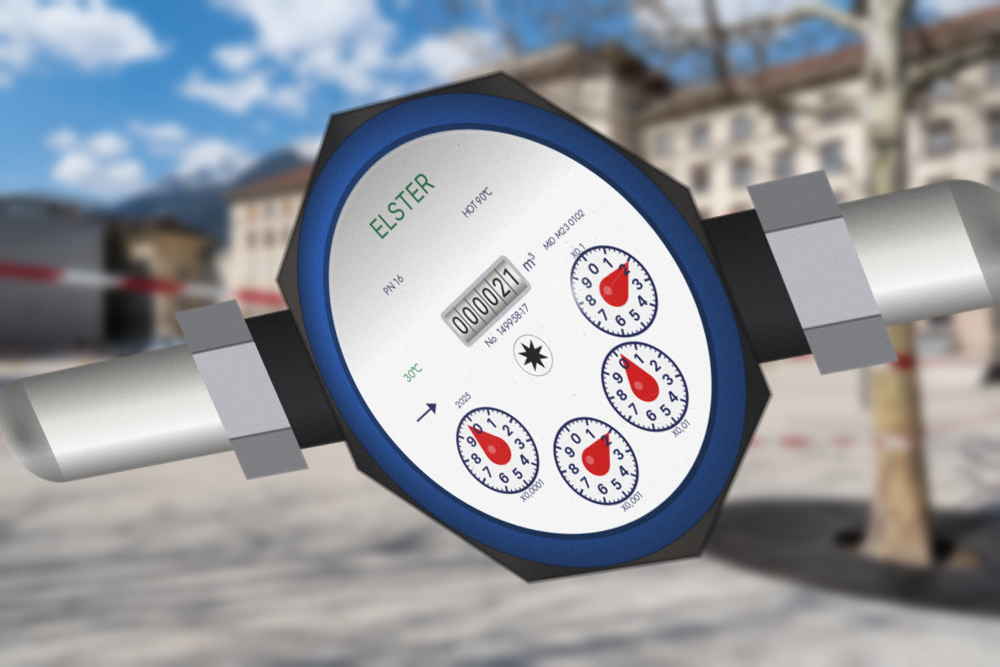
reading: value=21.2019 unit=m³
